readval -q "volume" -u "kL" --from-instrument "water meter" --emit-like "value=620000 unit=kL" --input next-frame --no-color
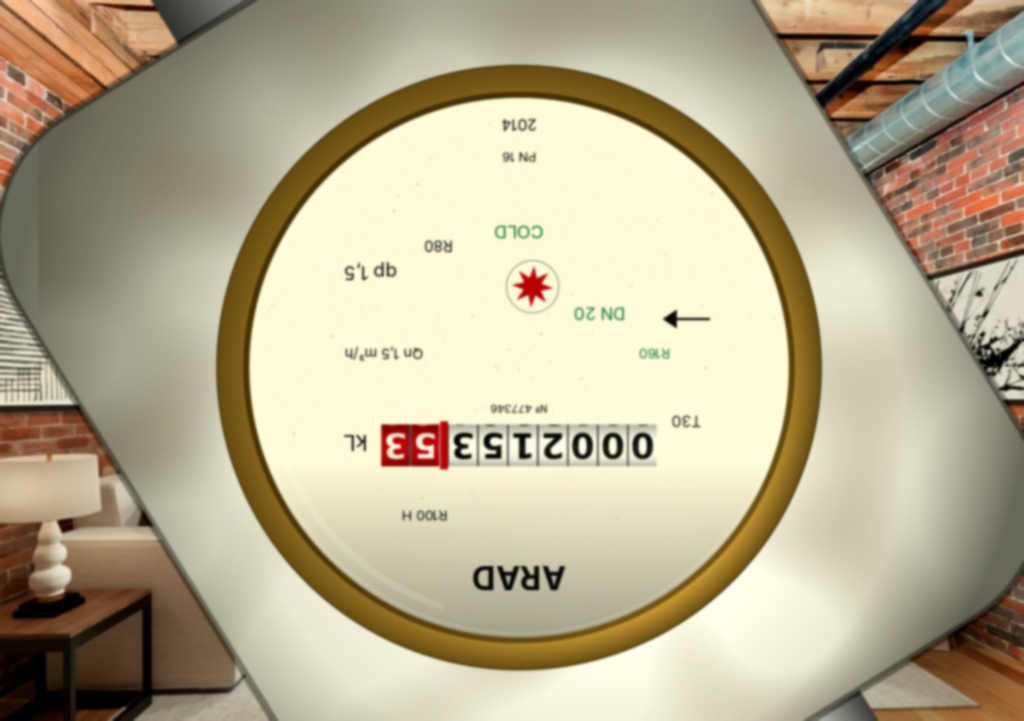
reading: value=2153.53 unit=kL
